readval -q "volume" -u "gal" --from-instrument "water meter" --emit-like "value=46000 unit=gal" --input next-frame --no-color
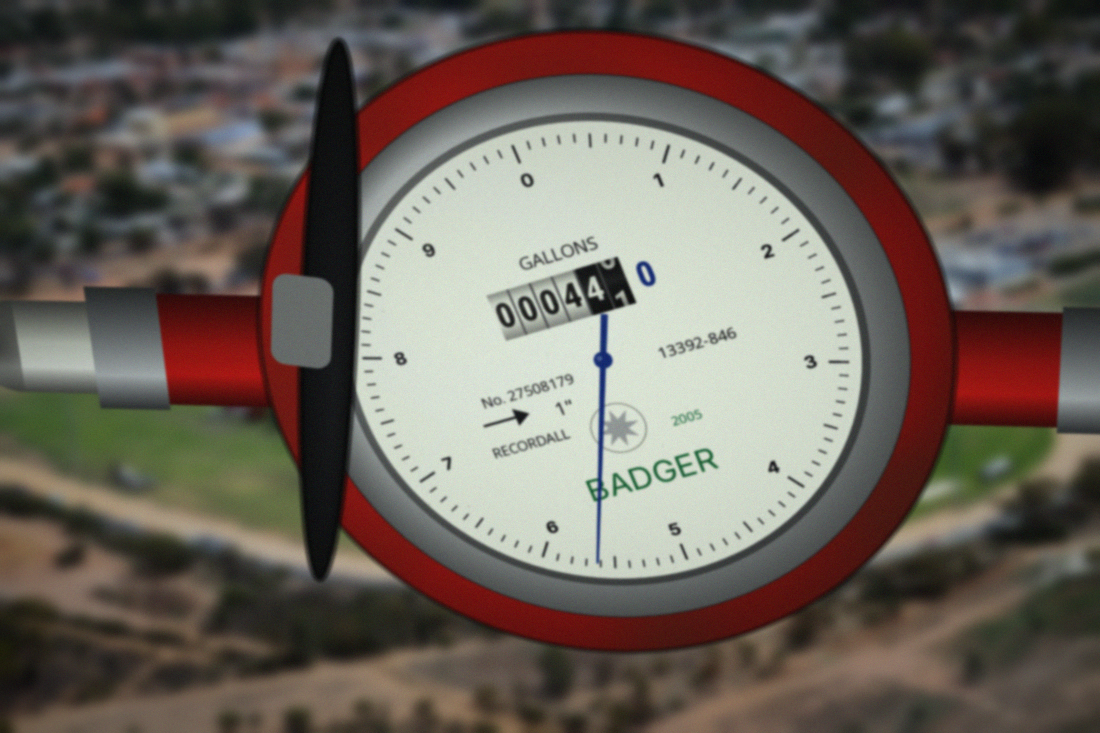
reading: value=4405.6 unit=gal
